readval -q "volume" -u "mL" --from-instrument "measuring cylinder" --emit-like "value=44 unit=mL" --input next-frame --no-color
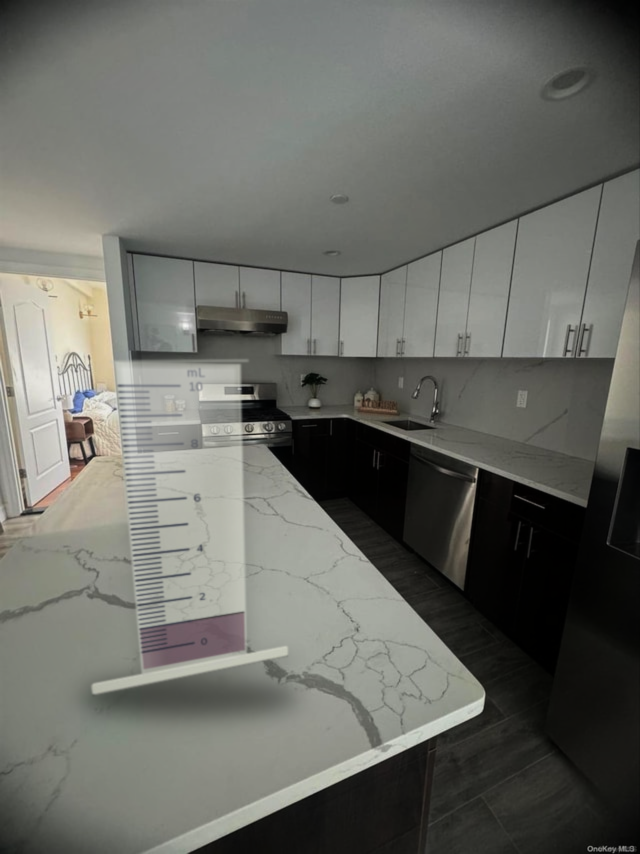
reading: value=1 unit=mL
